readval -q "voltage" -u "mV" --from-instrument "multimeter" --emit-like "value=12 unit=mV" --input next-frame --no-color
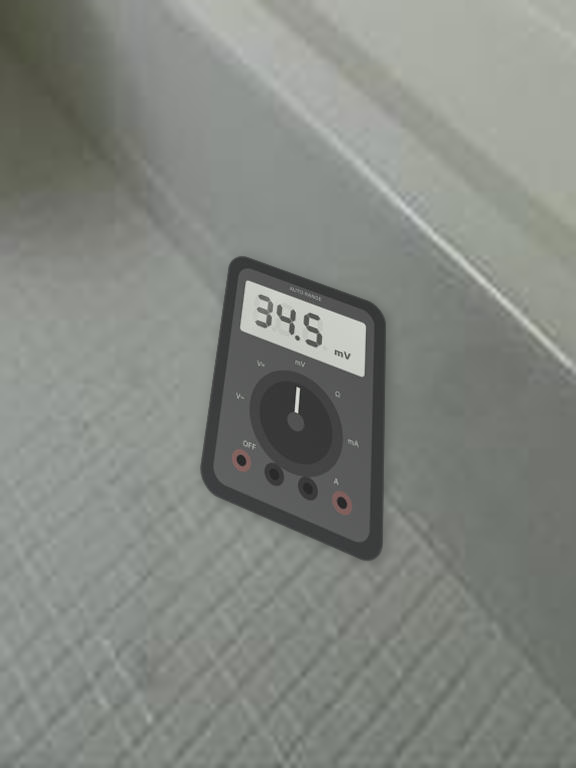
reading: value=34.5 unit=mV
